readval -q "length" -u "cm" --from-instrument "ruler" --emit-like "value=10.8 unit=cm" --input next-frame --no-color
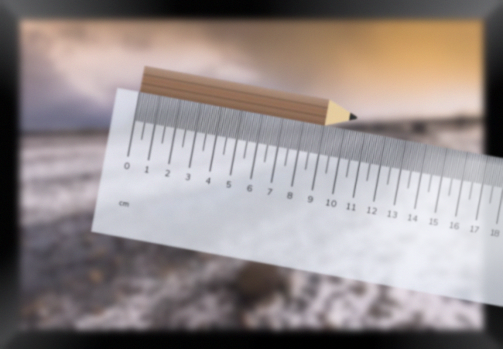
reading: value=10.5 unit=cm
